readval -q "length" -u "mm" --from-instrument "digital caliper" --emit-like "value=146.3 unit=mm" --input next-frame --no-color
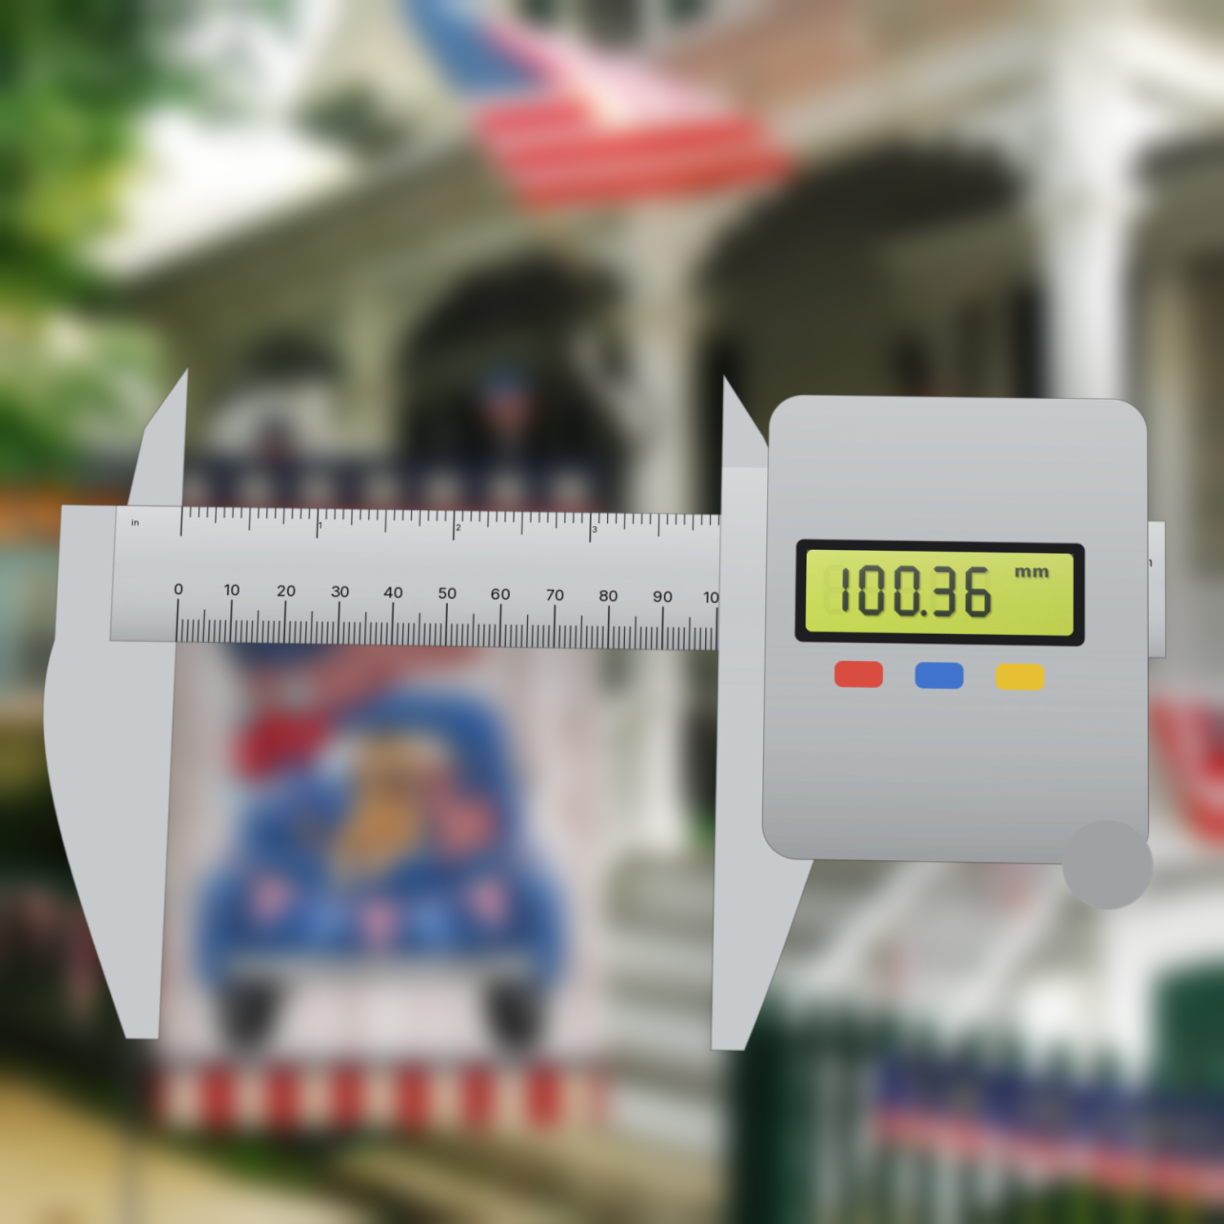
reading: value=100.36 unit=mm
